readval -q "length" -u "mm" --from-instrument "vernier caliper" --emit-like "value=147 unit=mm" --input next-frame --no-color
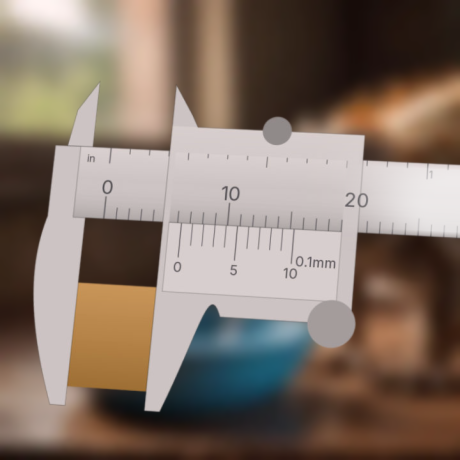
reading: value=6.3 unit=mm
